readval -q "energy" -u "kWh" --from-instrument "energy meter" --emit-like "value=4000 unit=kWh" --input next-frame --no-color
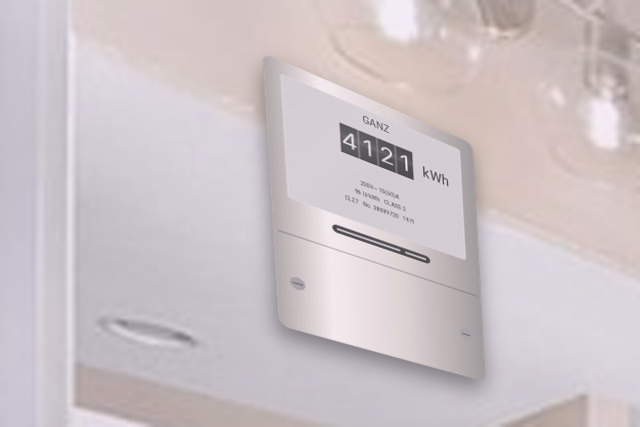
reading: value=4121 unit=kWh
